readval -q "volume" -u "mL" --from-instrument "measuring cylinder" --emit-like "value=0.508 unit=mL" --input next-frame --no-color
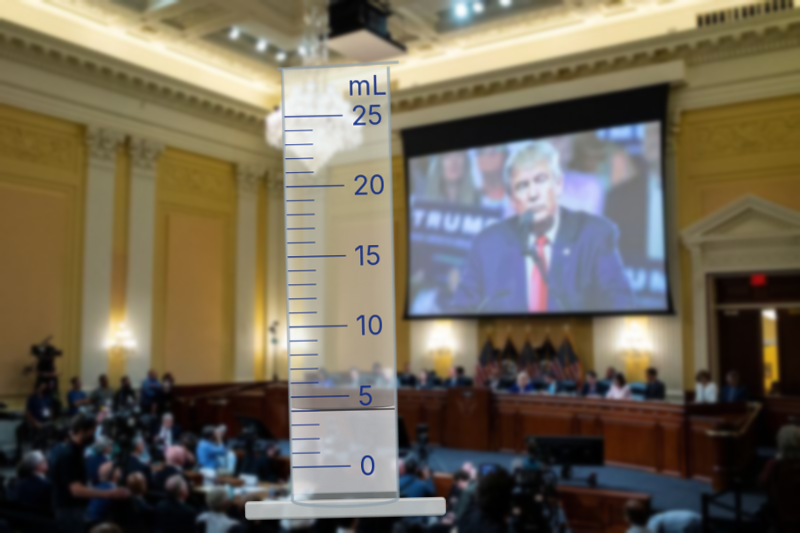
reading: value=4 unit=mL
